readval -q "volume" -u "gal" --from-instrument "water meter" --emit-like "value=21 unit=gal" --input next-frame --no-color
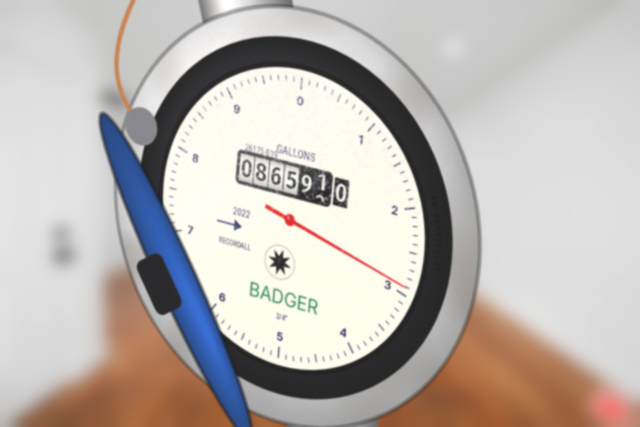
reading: value=865912.9 unit=gal
